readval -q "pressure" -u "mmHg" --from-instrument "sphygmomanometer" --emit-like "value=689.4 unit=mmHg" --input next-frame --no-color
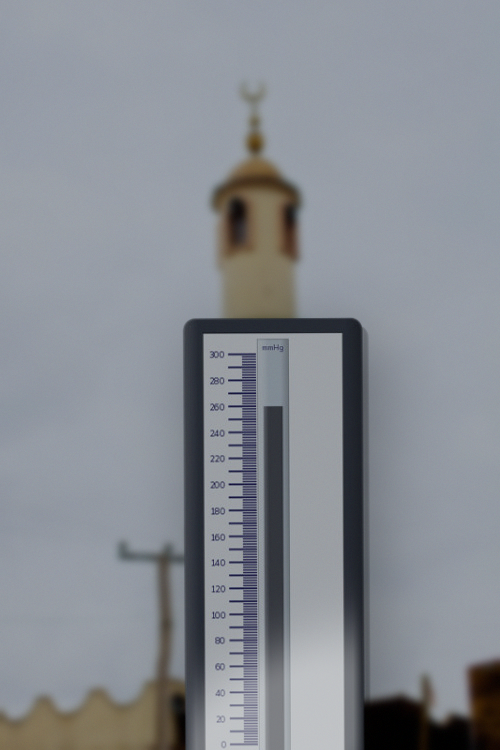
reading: value=260 unit=mmHg
